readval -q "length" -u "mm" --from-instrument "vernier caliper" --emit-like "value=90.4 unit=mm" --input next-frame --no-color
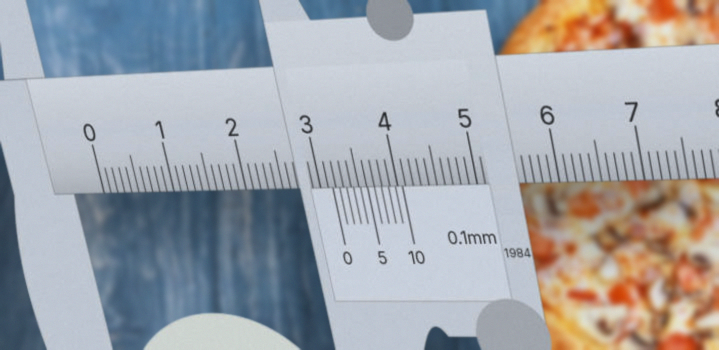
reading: value=31.6 unit=mm
